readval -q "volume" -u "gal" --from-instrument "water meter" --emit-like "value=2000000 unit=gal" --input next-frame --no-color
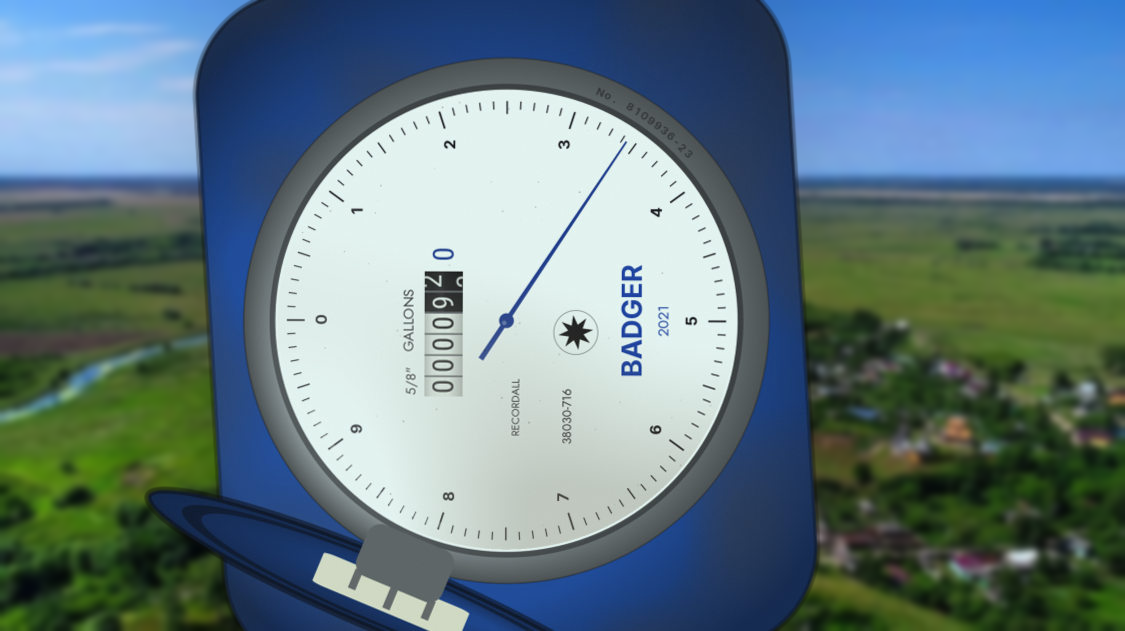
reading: value=923.4 unit=gal
